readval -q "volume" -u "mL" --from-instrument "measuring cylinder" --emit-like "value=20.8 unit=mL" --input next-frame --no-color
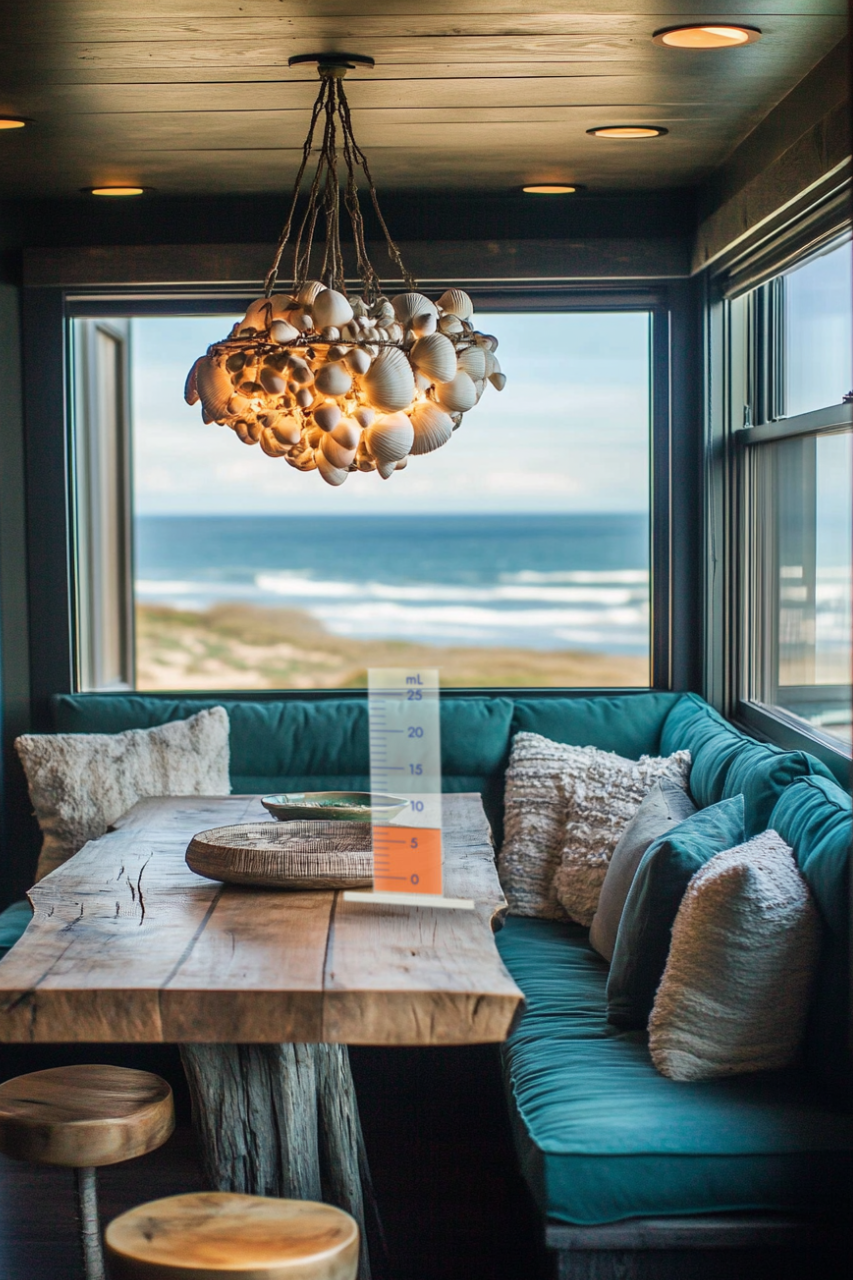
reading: value=7 unit=mL
